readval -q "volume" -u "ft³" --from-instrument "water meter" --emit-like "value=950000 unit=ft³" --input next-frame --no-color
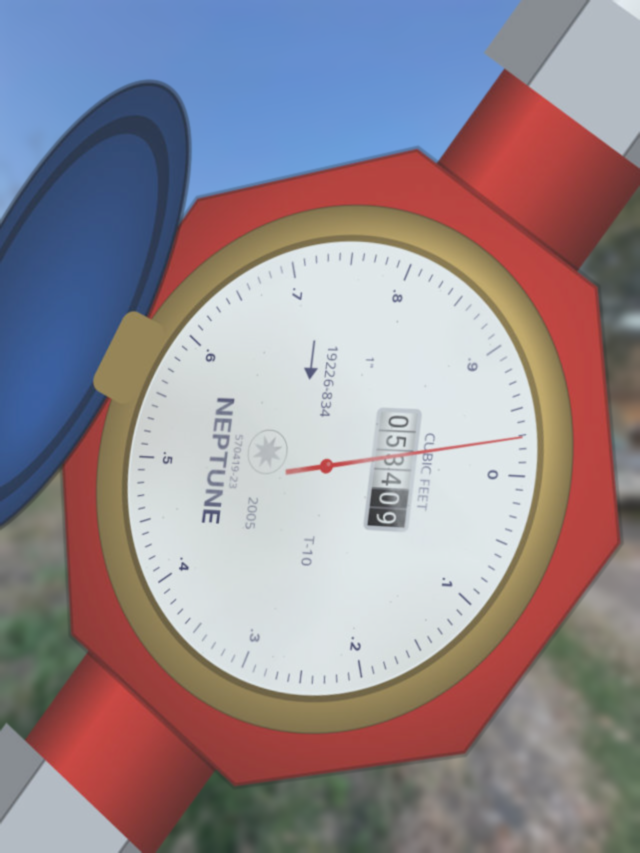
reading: value=53408.97 unit=ft³
